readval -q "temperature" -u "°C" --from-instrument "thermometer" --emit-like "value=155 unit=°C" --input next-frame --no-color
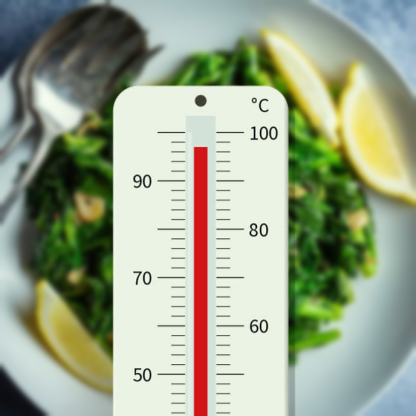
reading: value=97 unit=°C
